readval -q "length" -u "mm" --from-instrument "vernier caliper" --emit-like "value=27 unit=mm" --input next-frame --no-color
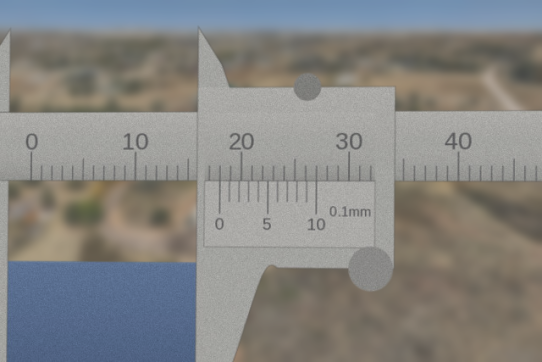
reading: value=18.0 unit=mm
